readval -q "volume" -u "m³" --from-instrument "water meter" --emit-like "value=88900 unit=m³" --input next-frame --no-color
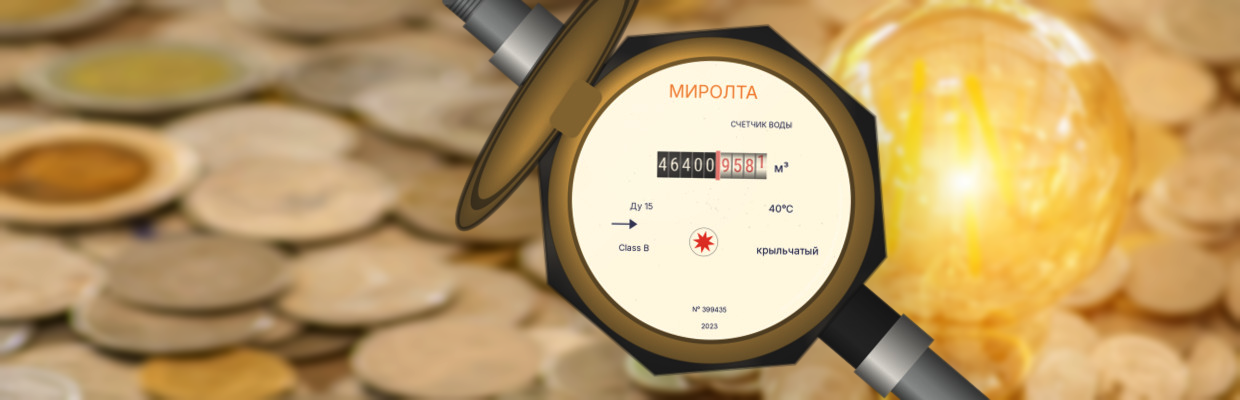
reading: value=46400.9581 unit=m³
